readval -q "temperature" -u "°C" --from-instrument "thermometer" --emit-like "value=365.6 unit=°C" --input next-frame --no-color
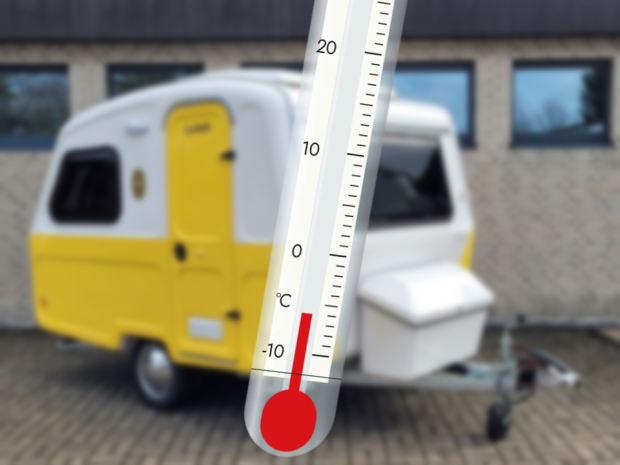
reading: value=-6 unit=°C
